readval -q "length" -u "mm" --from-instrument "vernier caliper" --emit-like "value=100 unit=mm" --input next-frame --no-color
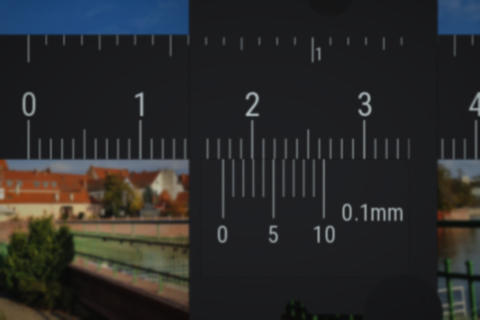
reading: value=17.4 unit=mm
